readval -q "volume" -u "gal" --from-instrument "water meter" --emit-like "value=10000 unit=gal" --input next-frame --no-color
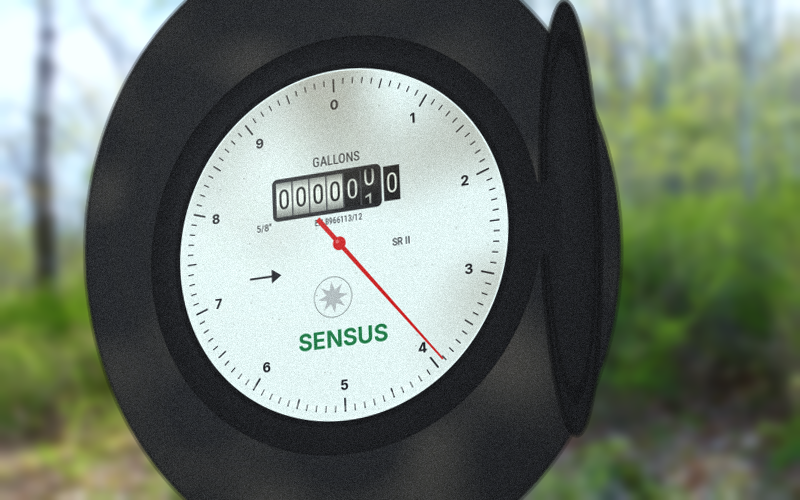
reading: value=3.9 unit=gal
